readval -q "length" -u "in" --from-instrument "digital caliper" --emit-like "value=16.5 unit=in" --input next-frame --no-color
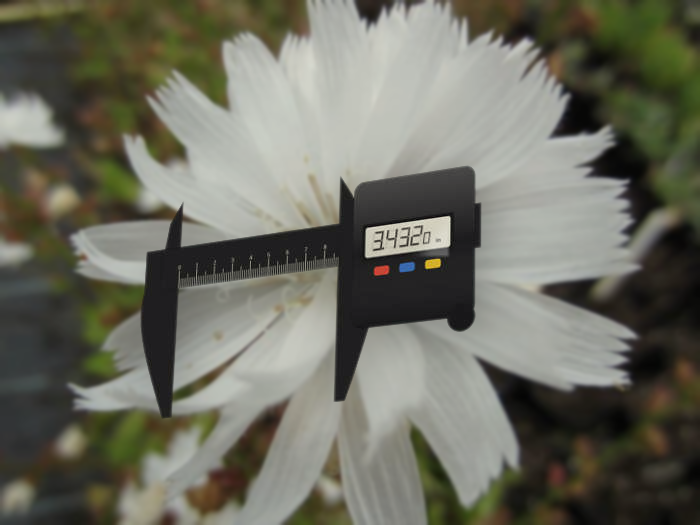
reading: value=3.4320 unit=in
